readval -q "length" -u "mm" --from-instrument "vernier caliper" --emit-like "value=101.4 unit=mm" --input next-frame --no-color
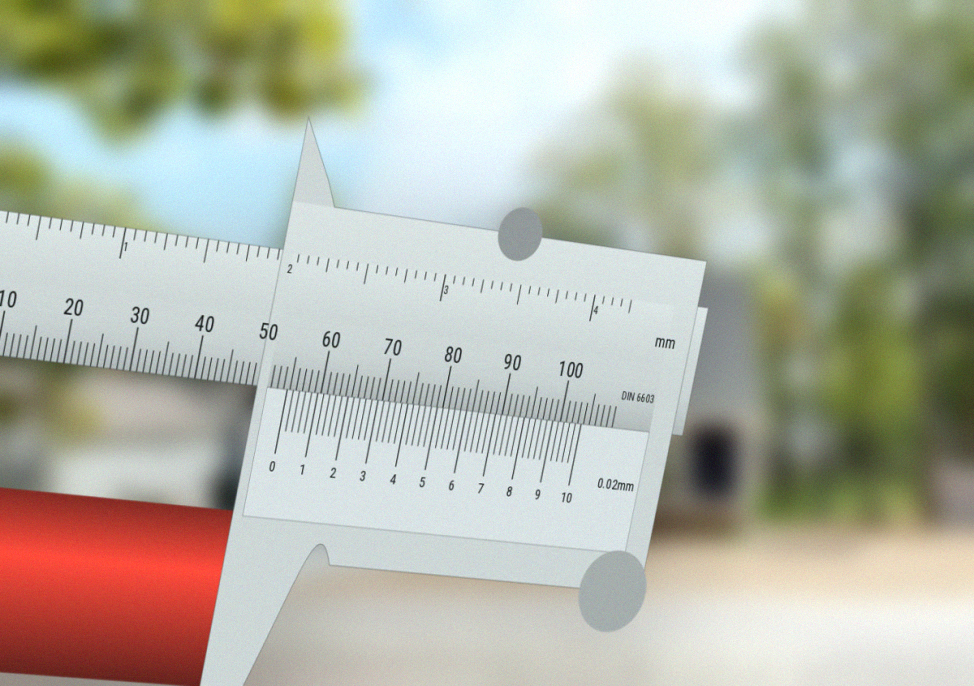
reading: value=54.6 unit=mm
